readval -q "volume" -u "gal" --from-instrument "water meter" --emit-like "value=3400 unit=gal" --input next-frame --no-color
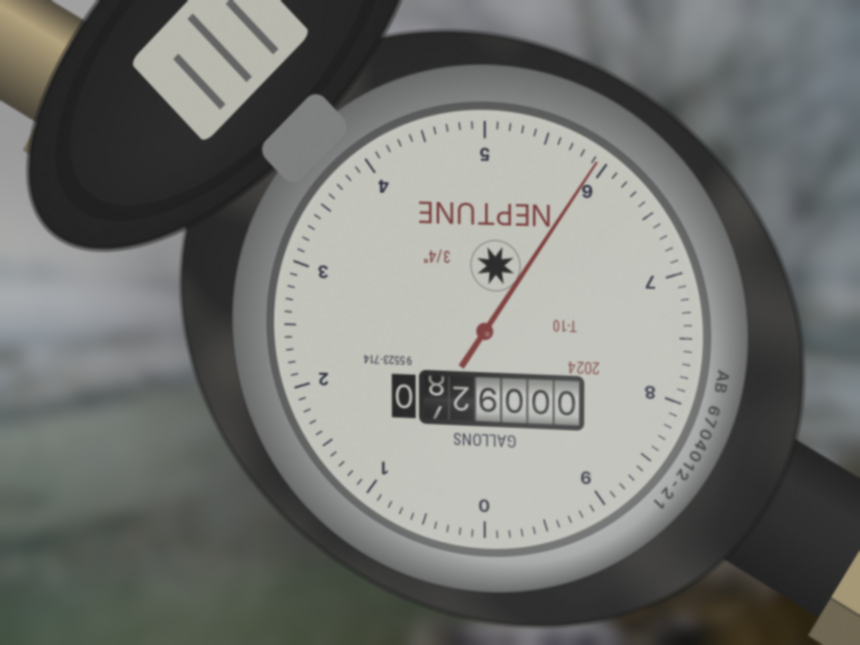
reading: value=9275.9 unit=gal
